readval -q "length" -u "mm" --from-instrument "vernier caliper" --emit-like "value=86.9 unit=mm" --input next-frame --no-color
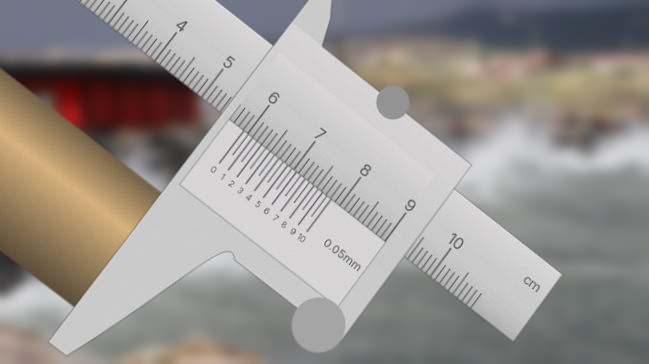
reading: value=59.2 unit=mm
